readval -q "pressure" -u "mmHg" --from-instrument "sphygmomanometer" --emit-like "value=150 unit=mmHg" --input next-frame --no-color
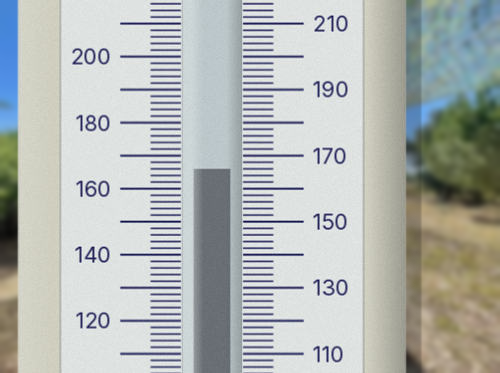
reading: value=166 unit=mmHg
